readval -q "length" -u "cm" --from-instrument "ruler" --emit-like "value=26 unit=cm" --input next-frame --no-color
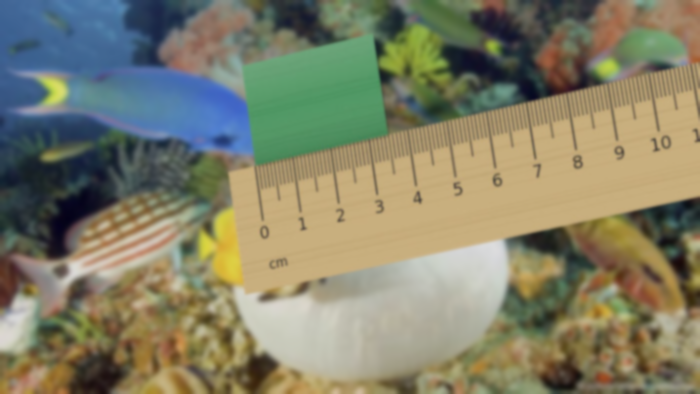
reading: value=3.5 unit=cm
